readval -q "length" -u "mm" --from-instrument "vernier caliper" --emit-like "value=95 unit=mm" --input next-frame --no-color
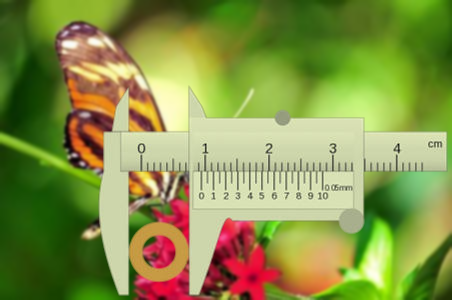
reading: value=9.4 unit=mm
